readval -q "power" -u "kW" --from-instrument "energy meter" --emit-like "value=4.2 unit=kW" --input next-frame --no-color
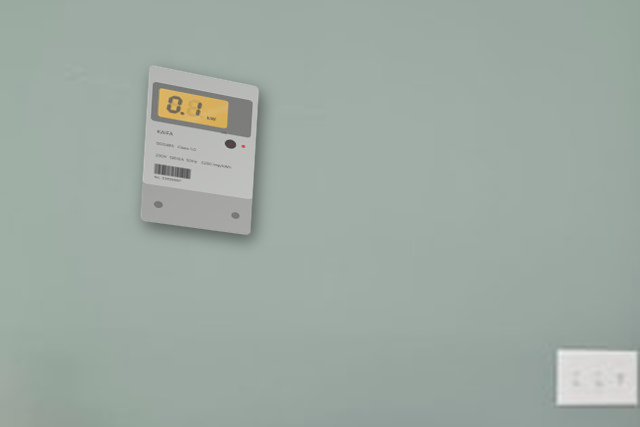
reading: value=0.1 unit=kW
